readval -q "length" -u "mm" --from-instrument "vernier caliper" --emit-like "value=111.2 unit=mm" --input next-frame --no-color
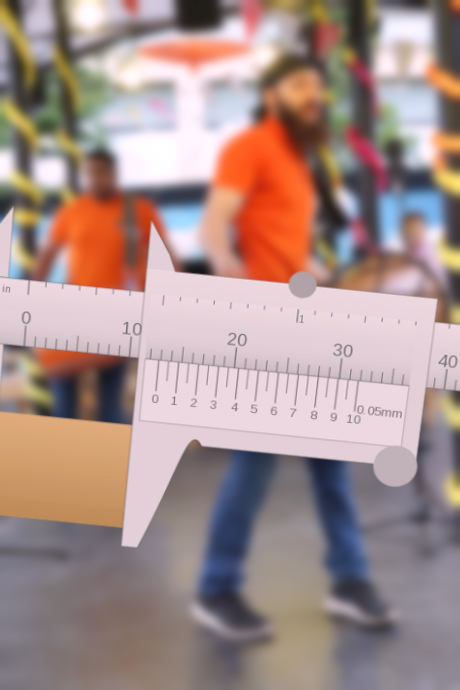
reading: value=12.8 unit=mm
